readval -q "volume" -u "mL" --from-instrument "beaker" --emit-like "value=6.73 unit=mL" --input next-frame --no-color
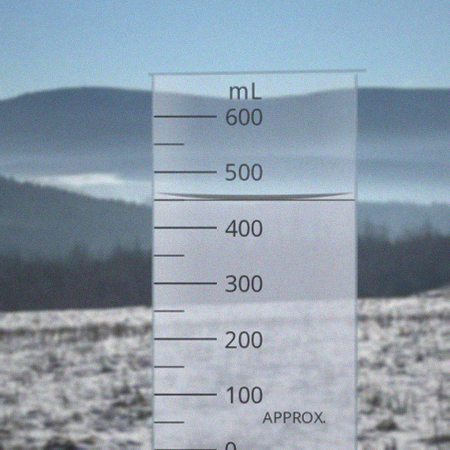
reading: value=450 unit=mL
